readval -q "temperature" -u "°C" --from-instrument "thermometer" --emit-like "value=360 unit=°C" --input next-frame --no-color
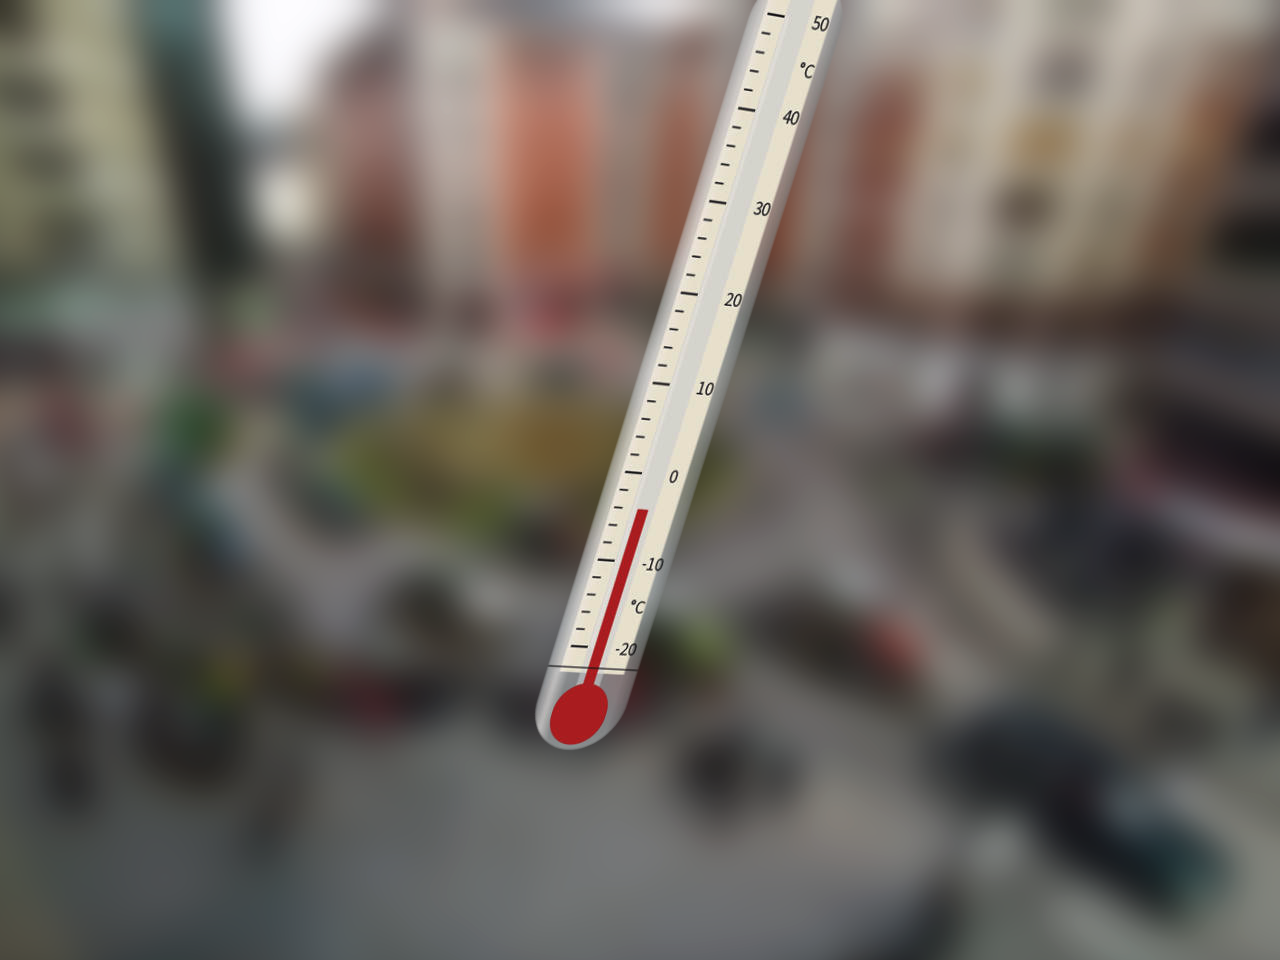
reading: value=-4 unit=°C
